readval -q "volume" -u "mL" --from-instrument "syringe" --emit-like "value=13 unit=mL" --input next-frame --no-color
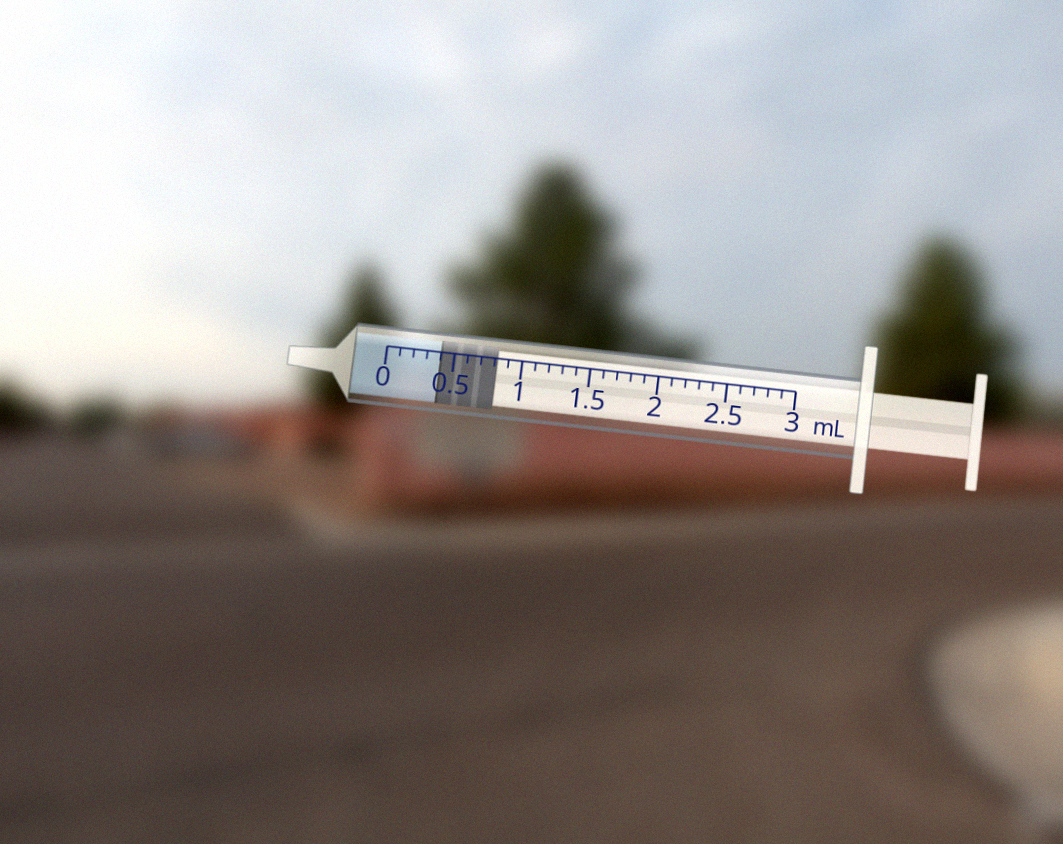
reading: value=0.4 unit=mL
